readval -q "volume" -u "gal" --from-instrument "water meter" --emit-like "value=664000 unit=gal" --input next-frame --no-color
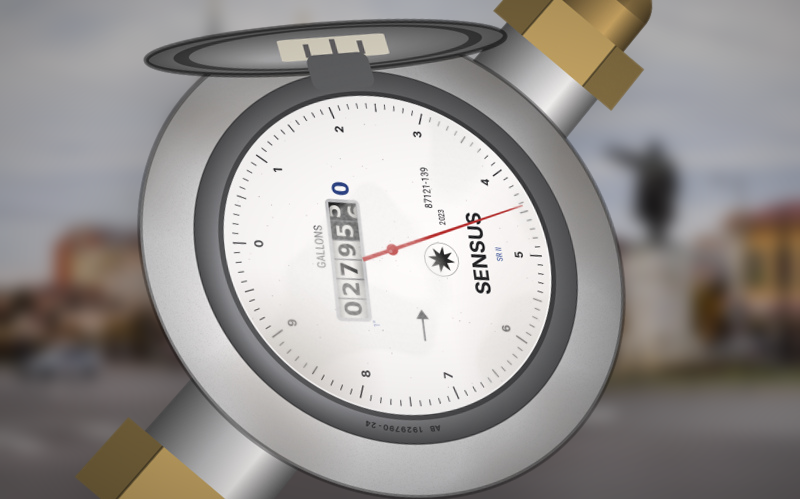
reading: value=279554.4 unit=gal
